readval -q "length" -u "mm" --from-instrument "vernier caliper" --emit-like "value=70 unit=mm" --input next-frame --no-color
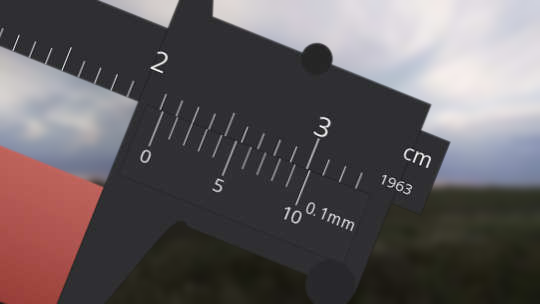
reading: value=21.2 unit=mm
